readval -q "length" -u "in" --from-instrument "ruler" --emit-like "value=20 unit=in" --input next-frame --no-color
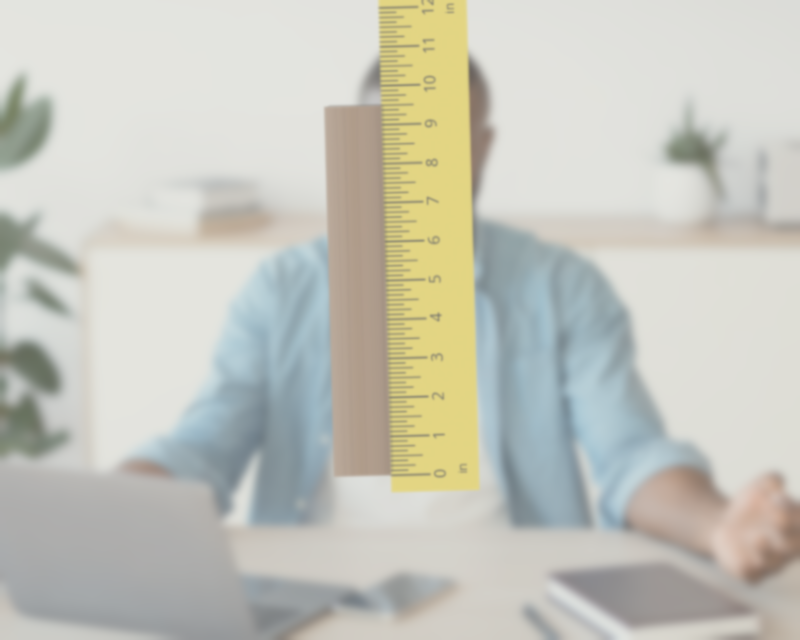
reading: value=9.5 unit=in
